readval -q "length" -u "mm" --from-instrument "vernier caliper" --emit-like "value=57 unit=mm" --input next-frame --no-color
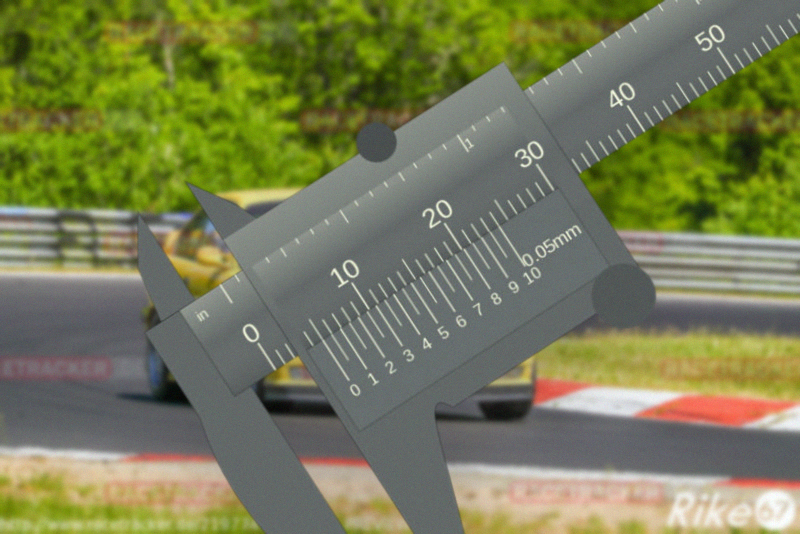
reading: value=5.0 unit=mm
